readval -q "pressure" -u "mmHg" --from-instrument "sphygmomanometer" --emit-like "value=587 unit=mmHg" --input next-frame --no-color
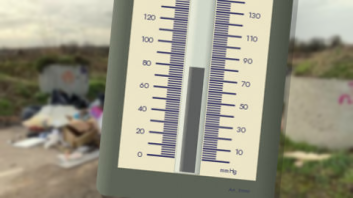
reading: value=80 unit=mmHg
